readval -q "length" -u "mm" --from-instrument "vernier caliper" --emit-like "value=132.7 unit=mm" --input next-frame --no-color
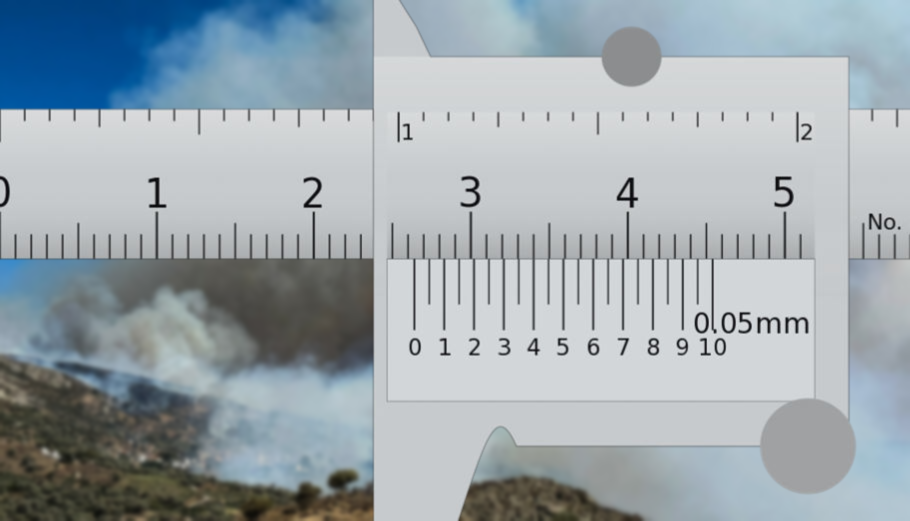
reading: value=26.4 unit=mm
